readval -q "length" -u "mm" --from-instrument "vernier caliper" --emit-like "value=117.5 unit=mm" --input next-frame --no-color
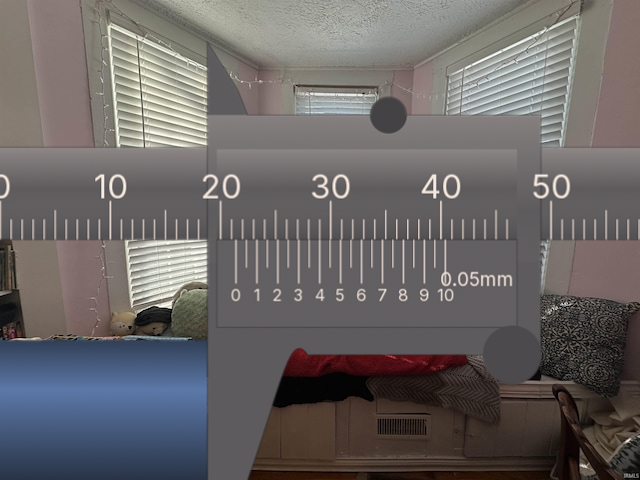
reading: value=21.4 unit=mm
